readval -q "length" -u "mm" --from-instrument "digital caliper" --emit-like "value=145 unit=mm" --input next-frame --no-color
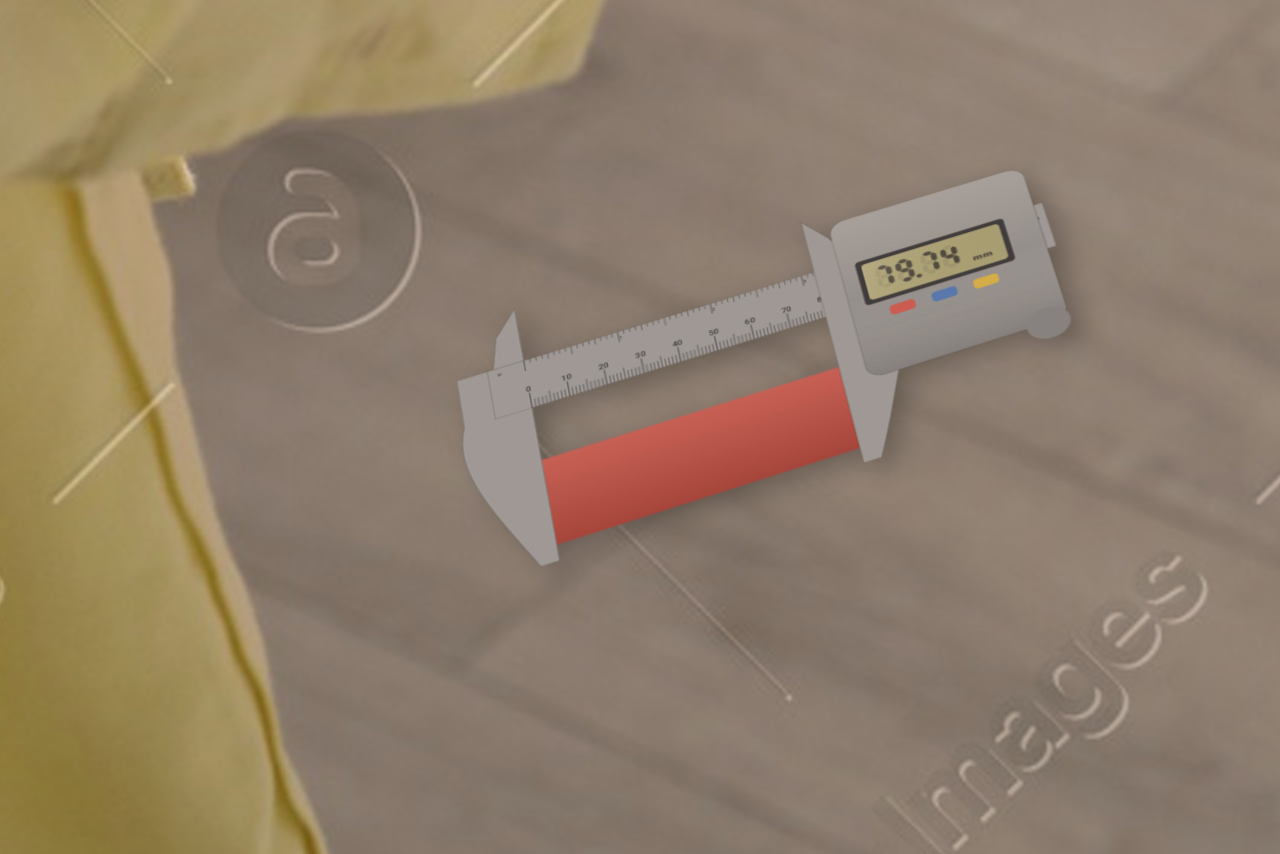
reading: value=79.74 unit=mm
